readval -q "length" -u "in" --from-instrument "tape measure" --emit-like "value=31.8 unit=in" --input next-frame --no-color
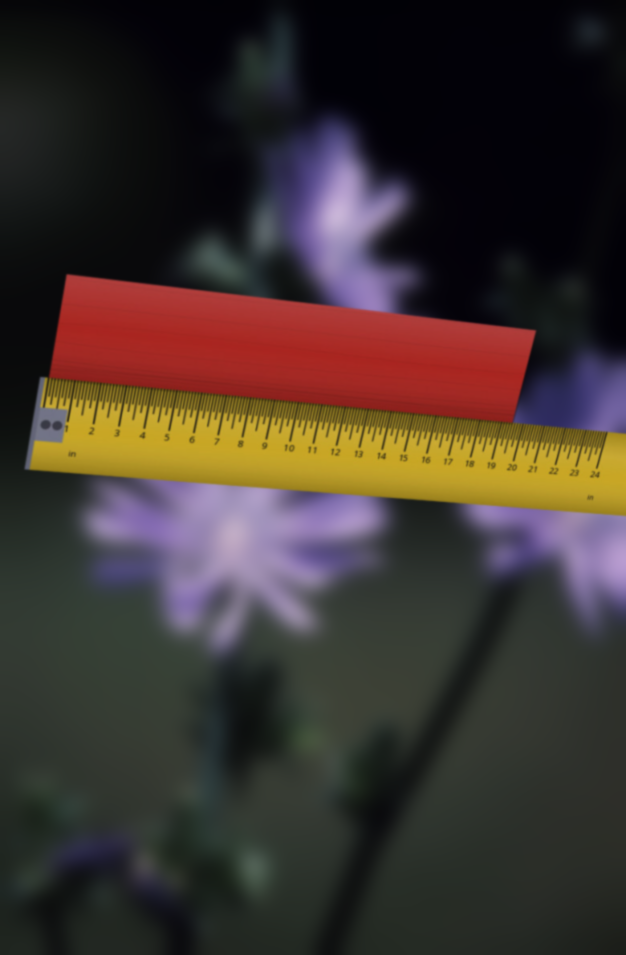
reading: value=19.5 unit=in
